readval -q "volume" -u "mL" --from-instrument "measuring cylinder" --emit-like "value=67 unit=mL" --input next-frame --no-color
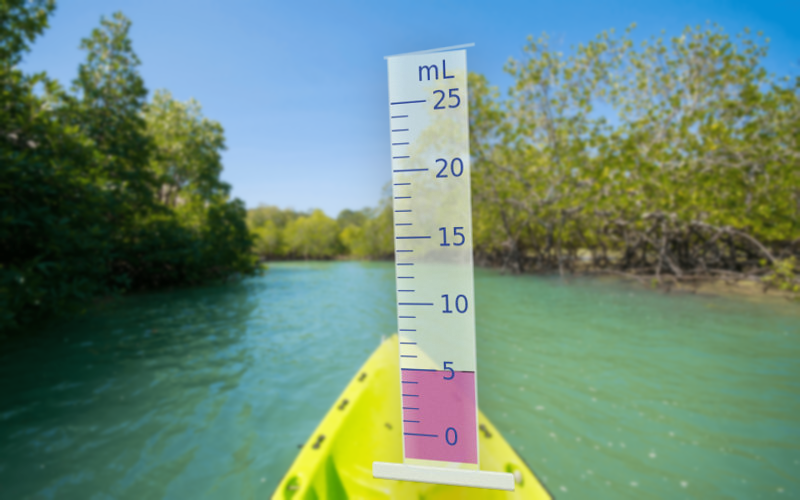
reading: value=5 unit=mL
